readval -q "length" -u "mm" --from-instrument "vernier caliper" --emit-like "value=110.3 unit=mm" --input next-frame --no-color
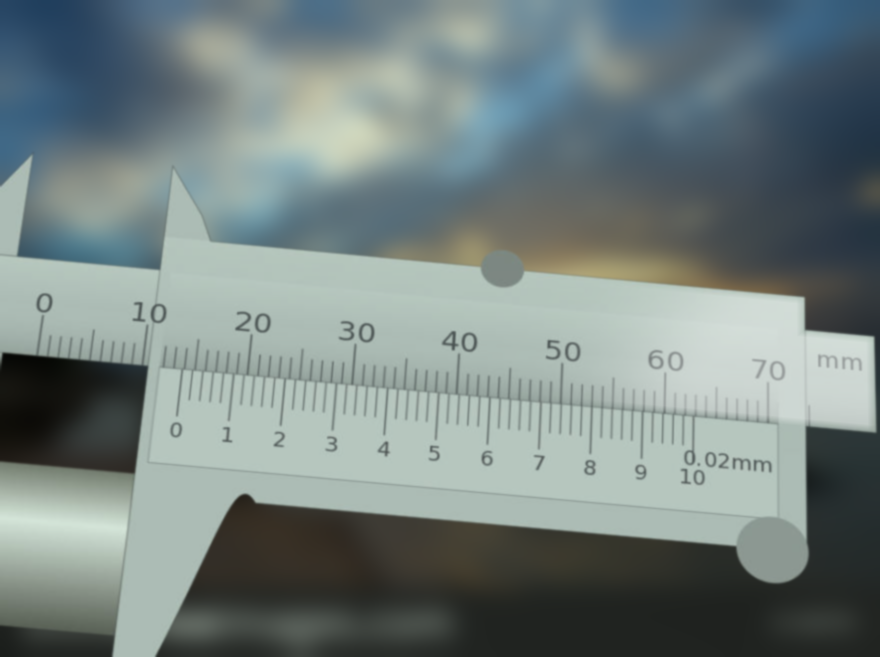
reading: value=13.8 unit=mm
